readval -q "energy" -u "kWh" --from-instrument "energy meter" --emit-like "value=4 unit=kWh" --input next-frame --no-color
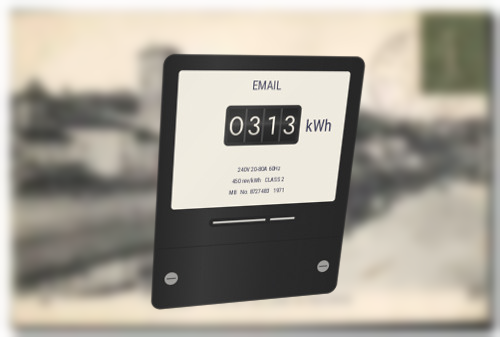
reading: value=313 unit=kWh
